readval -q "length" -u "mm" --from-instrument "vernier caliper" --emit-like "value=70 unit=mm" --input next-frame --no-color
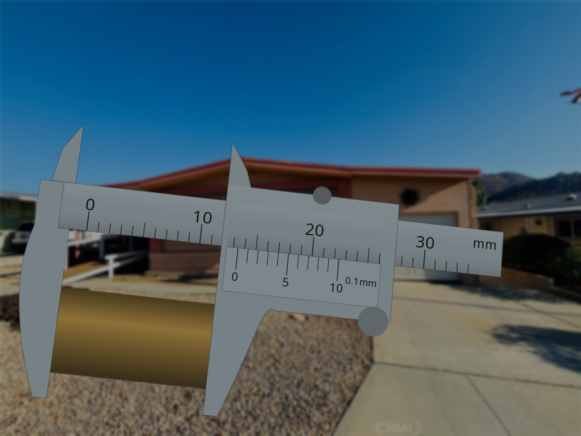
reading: value=13.4 unit=mm
